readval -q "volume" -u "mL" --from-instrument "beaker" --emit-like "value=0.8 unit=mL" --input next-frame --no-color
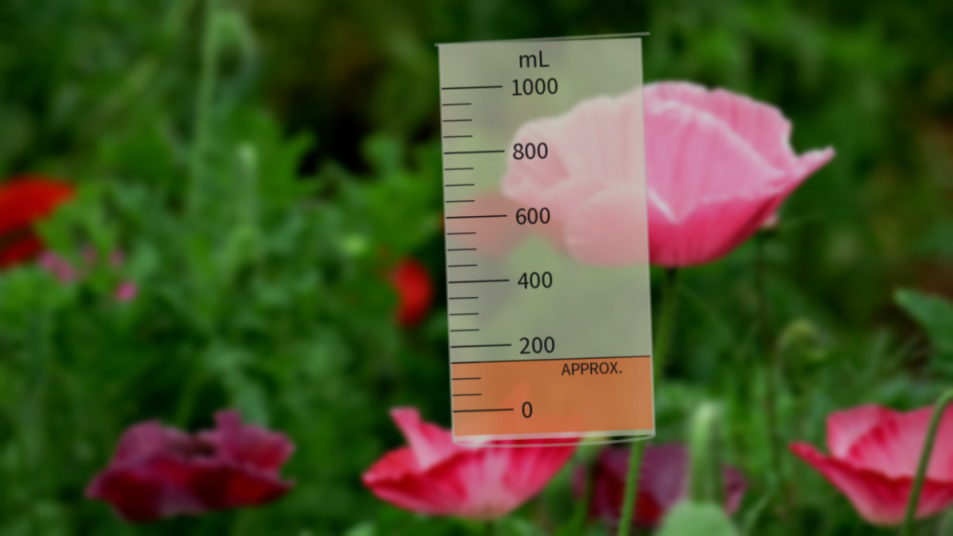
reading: value=150 unit=mL
